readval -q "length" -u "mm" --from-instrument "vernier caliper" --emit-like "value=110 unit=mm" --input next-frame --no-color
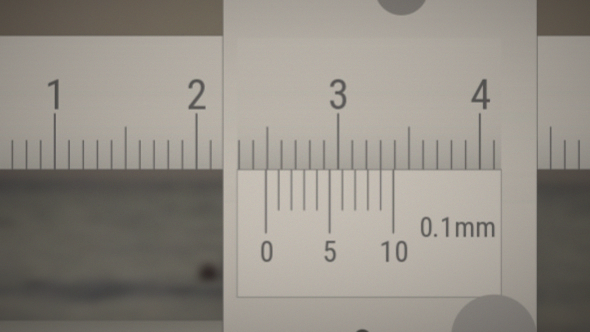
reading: value=24.9 unit=mm
